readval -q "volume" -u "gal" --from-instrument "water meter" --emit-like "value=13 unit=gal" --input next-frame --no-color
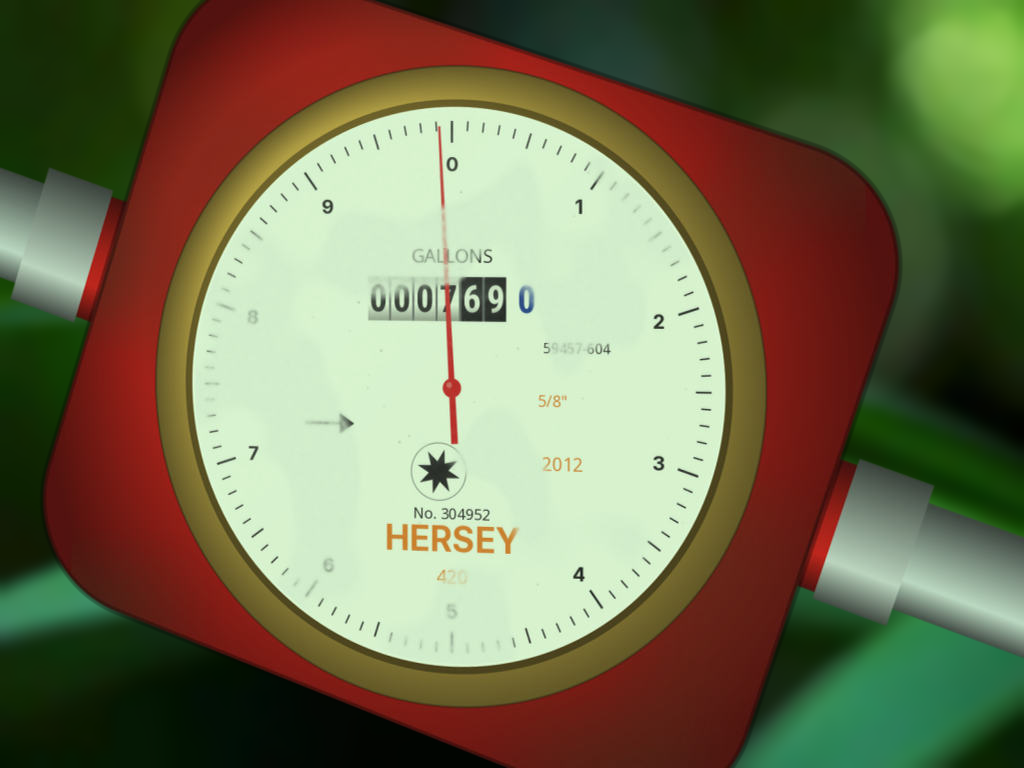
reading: value=7689.9 unit=gal
